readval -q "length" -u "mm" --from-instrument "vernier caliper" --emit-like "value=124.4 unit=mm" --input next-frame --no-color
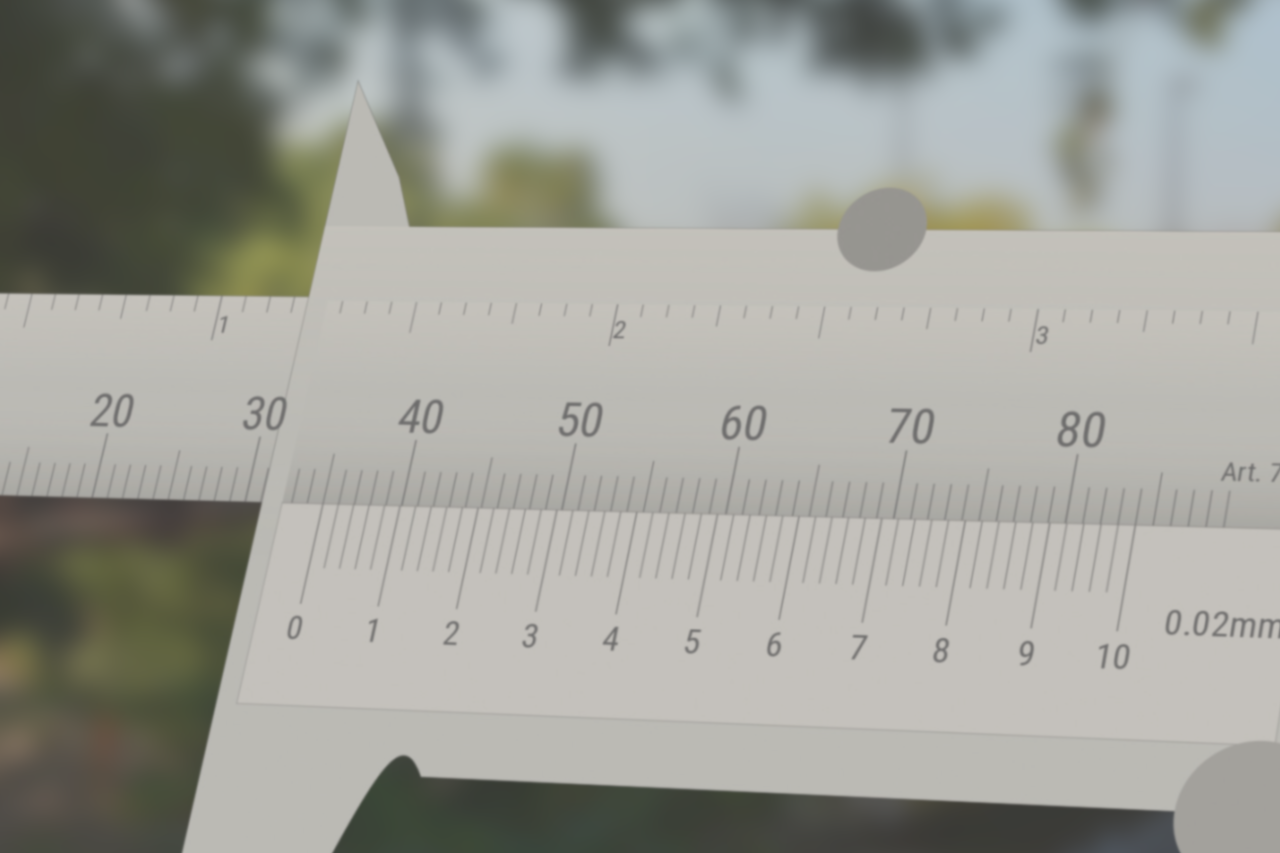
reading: value=35.0 unit=mm
